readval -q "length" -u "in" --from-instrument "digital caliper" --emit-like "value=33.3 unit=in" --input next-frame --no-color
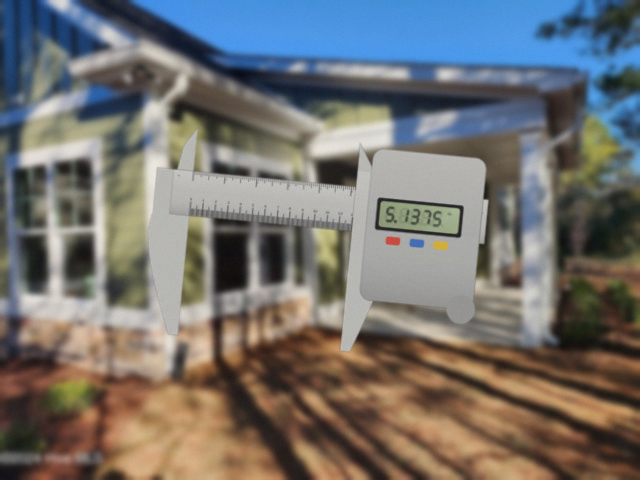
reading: value=5.1375 unit=in
